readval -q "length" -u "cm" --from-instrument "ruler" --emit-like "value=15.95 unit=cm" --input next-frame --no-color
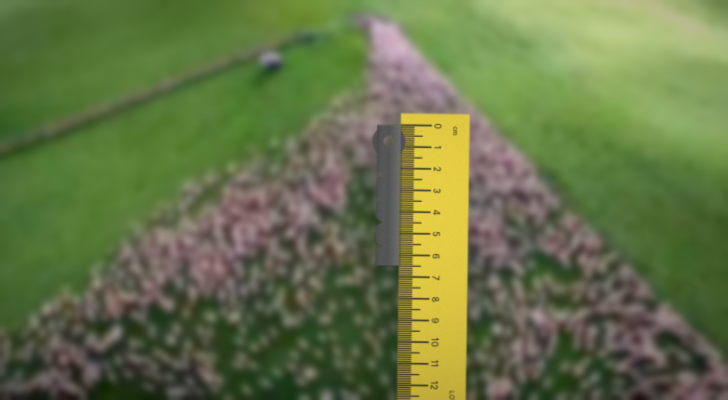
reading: value=6.5 unit=cm
